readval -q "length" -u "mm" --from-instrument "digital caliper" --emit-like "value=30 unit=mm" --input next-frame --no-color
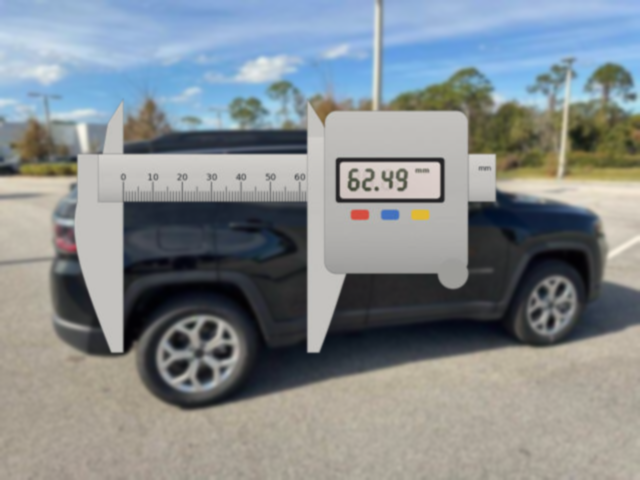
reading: value=62.49 unit=mm
